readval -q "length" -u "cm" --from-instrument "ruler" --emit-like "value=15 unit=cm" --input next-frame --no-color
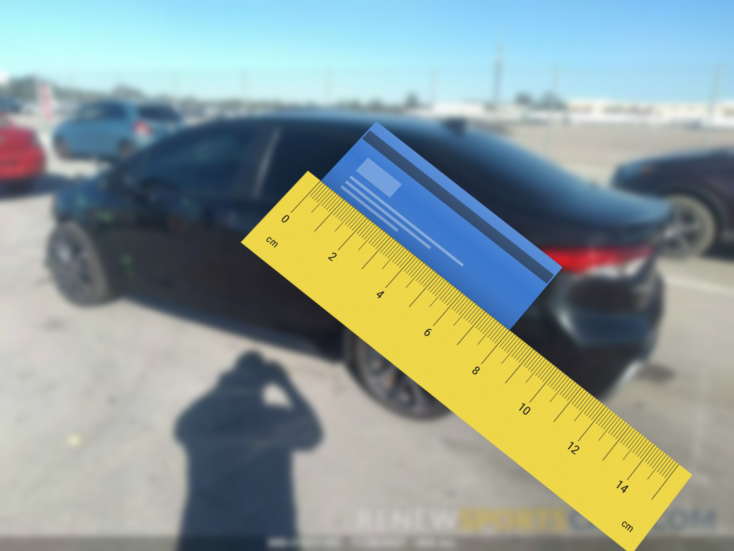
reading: value=8 unit=cm
